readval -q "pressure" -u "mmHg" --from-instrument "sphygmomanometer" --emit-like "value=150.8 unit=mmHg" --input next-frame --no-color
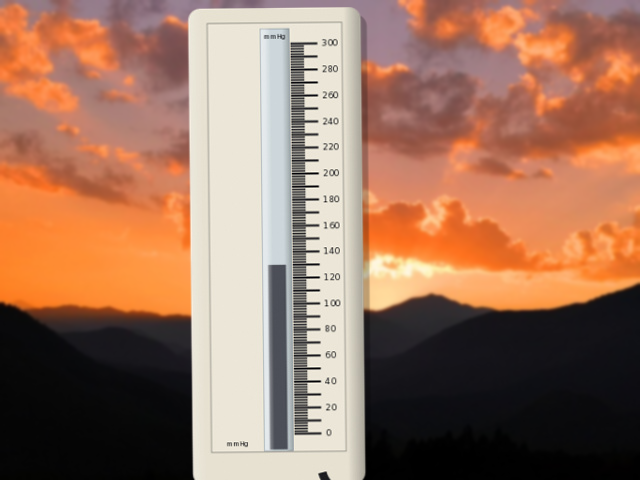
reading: value=130 unit=mmHg
